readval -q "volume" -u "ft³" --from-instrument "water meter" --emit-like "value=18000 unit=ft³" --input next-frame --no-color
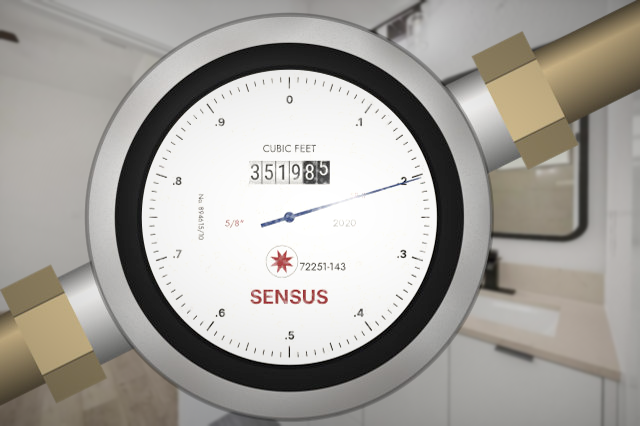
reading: value=351985.20 unit=ft³
